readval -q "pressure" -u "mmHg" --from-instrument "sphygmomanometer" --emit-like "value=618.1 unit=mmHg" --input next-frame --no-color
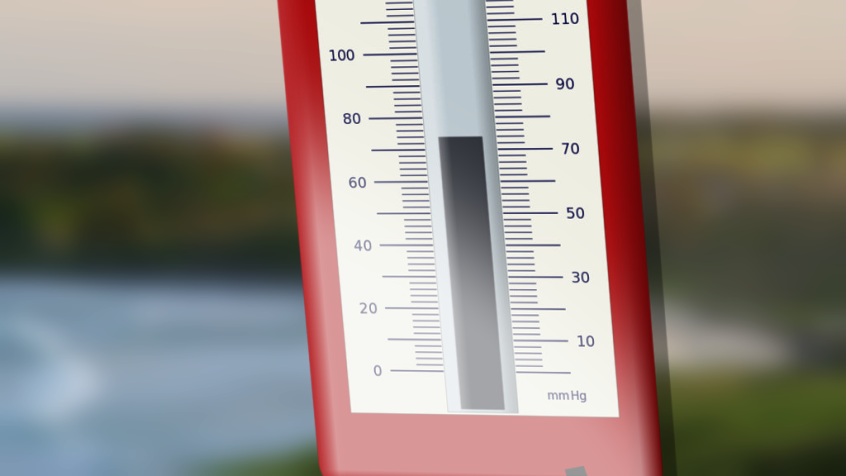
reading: value=74 unit=mmHg
